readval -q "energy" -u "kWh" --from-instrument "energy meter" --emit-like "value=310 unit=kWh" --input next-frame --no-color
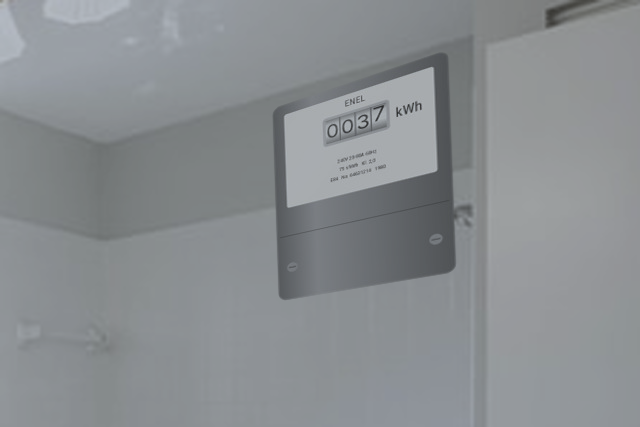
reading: value=37 unit=kWh
